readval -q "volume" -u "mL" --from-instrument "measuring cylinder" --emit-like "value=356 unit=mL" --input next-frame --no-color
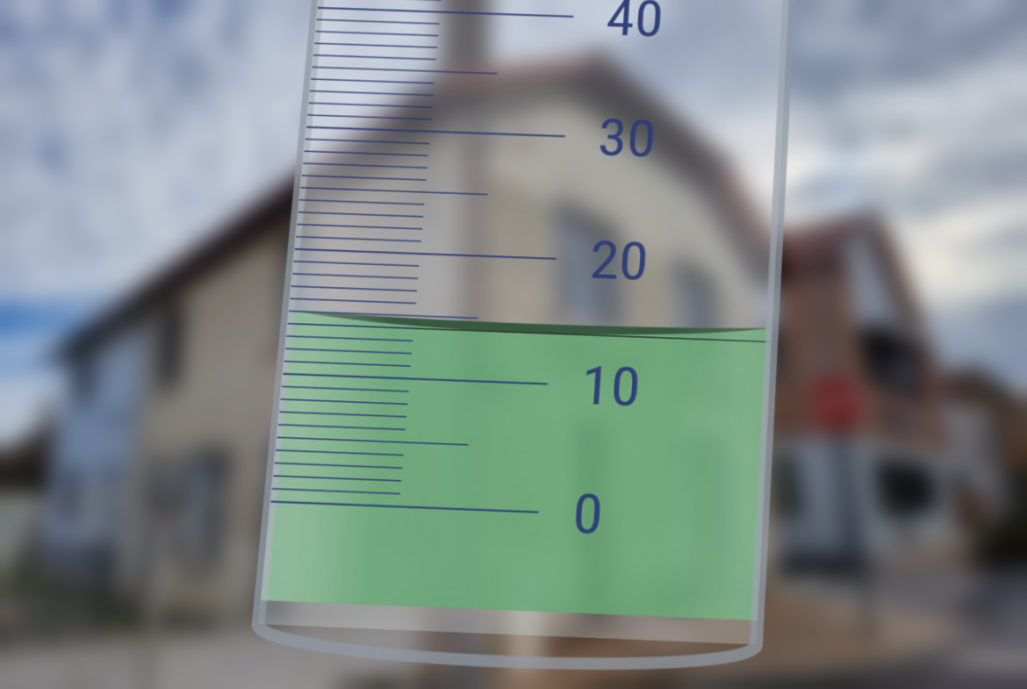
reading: value=14 unit=mL
